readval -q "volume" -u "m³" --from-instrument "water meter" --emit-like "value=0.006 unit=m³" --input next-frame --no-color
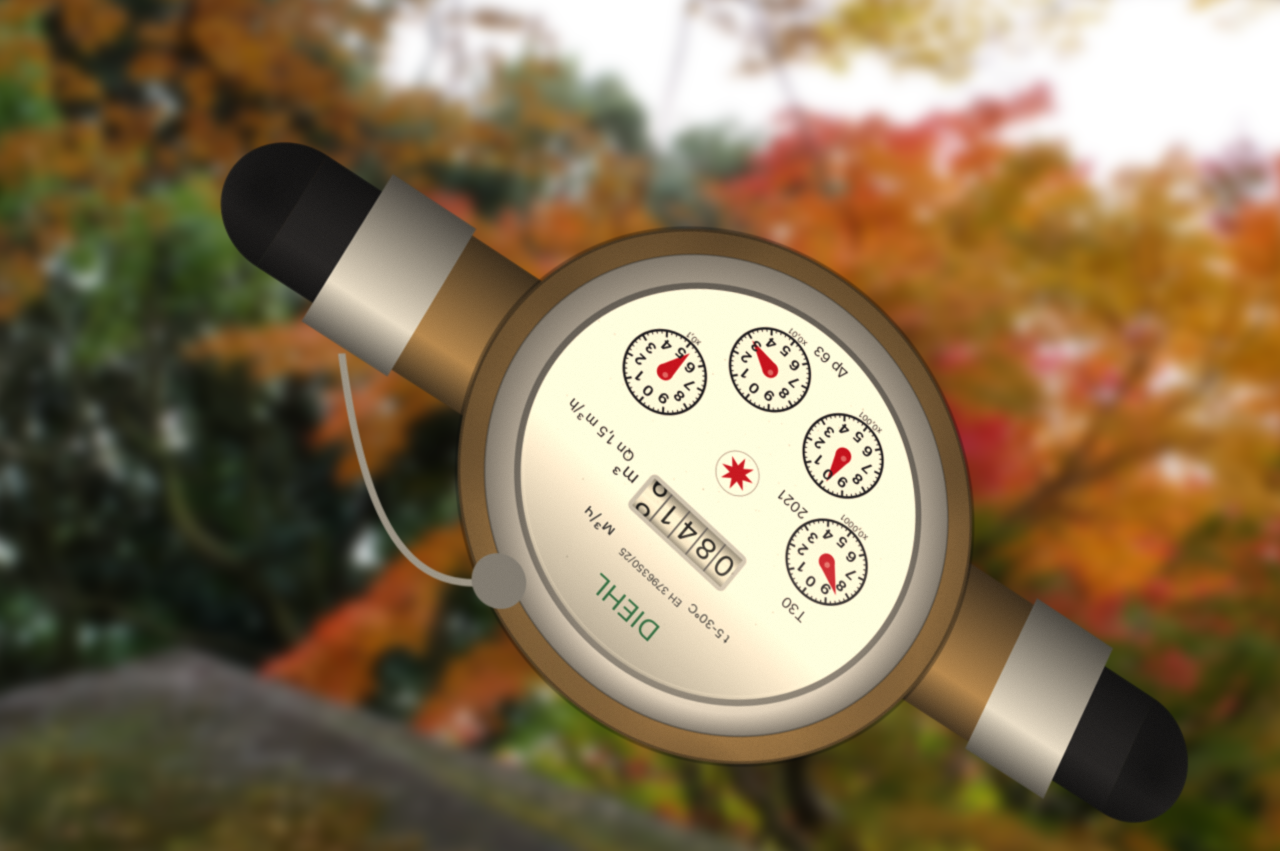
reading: value=8418.5298 unit=m³
